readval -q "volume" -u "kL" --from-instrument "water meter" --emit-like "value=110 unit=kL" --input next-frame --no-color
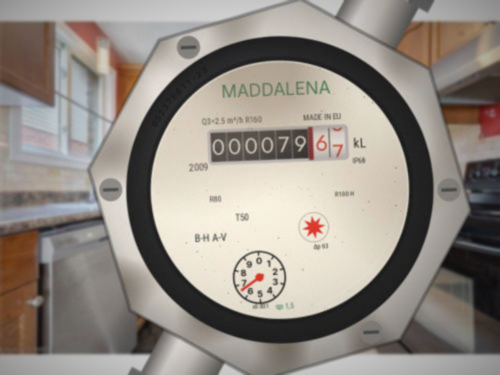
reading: value=79.666 unit=kL
